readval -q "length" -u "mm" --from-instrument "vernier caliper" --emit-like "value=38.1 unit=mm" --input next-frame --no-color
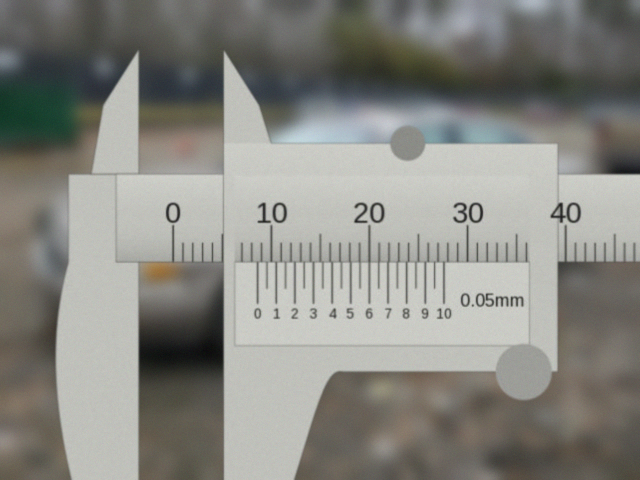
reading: value=8.6 unit=mm
